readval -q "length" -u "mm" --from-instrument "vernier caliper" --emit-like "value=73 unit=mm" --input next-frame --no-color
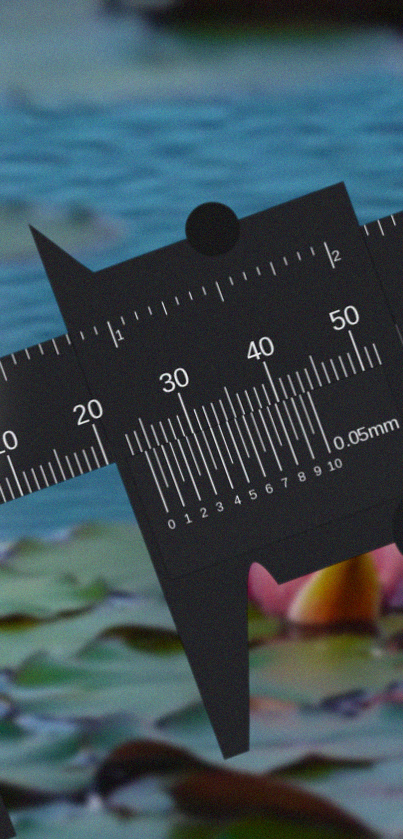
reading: value=24.4 unit=mm
